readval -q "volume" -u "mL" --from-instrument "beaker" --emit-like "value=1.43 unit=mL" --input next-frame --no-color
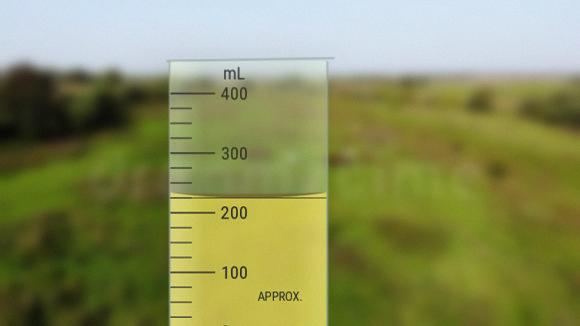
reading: value=225 unit=mL
